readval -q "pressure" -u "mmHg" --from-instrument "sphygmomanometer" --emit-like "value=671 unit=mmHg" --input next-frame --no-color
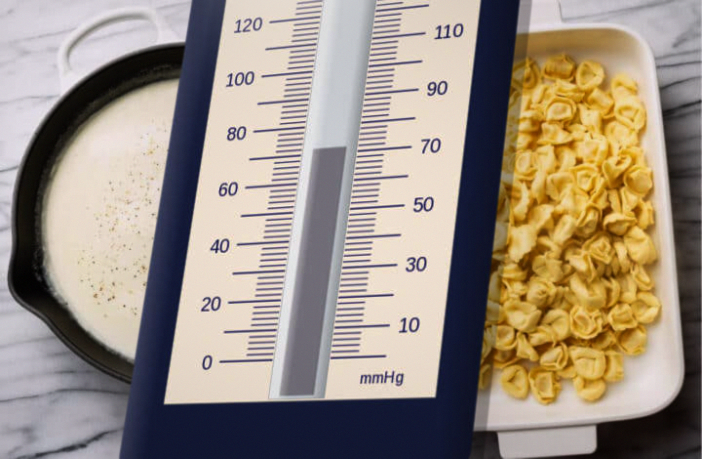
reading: value=72 unit=mmHg
